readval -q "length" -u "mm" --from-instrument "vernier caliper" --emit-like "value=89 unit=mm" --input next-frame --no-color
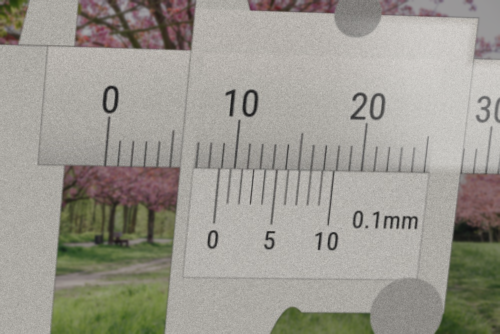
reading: value=8.8 unit=mm
